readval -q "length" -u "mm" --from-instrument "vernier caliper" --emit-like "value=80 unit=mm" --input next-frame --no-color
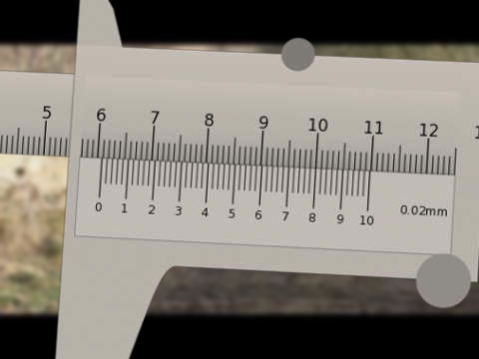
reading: value=60.8 unit=mm
